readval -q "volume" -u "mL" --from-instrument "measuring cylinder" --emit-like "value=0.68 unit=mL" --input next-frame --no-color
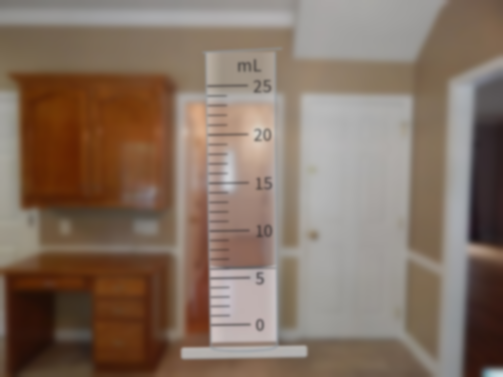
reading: value=6 unit=mL
